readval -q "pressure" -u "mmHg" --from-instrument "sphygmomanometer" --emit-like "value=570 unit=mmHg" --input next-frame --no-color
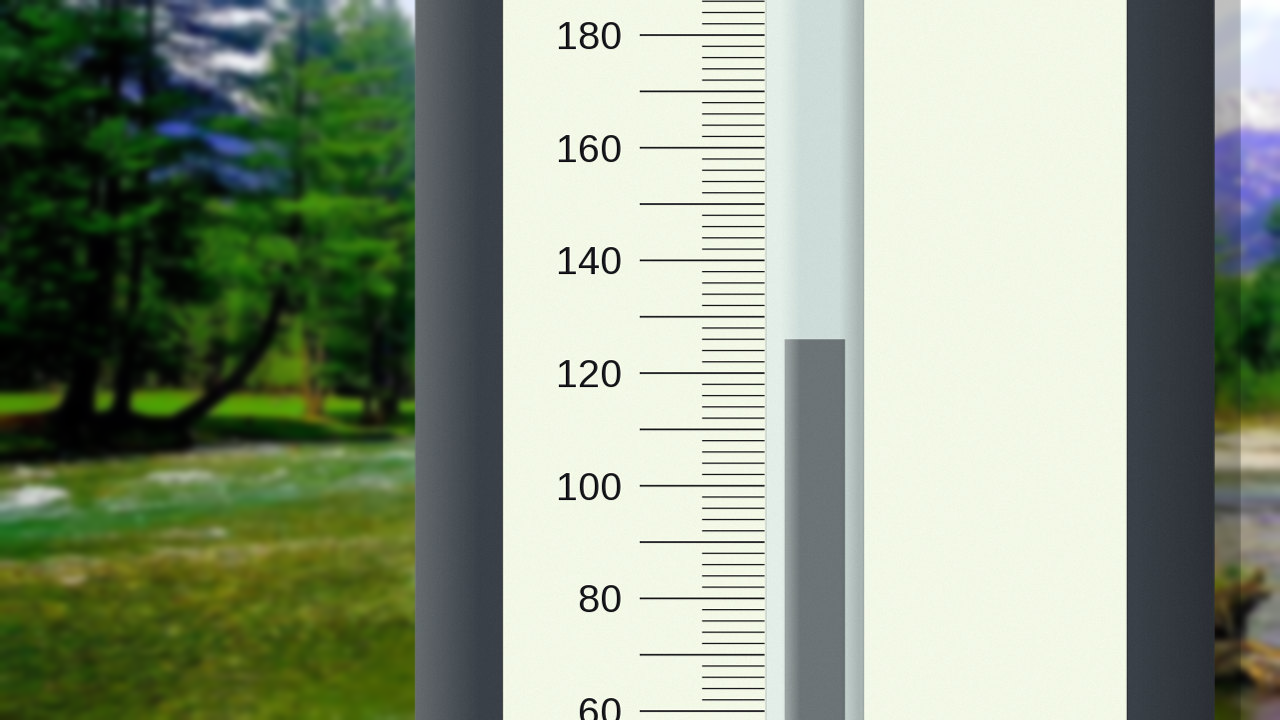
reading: value=126 unit=mmHg
